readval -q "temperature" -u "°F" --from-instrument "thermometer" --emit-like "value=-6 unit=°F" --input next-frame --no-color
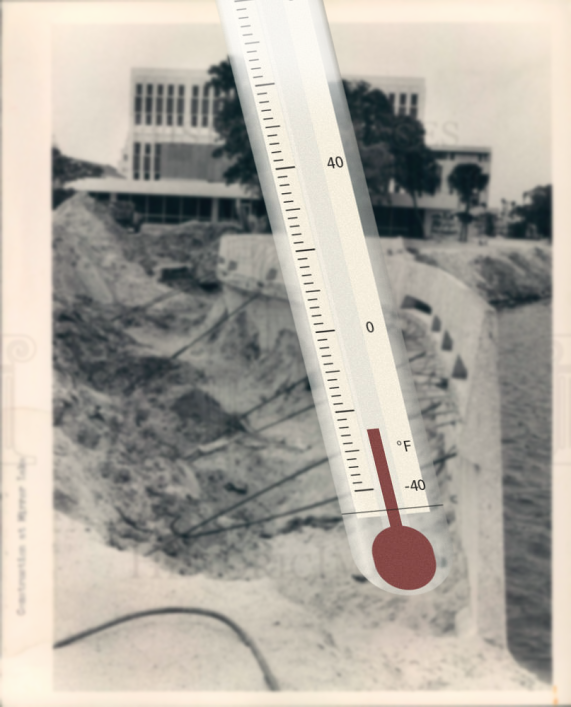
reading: value=-25 unit=°F
